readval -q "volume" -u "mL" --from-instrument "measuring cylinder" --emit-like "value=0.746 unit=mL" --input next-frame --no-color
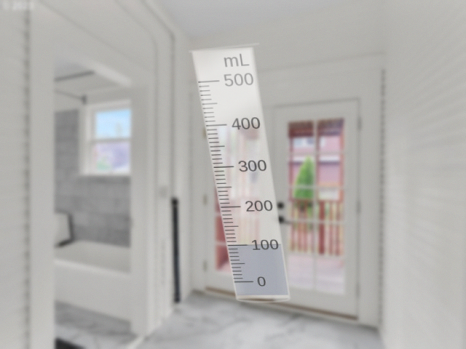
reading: value=100 unit=mL
